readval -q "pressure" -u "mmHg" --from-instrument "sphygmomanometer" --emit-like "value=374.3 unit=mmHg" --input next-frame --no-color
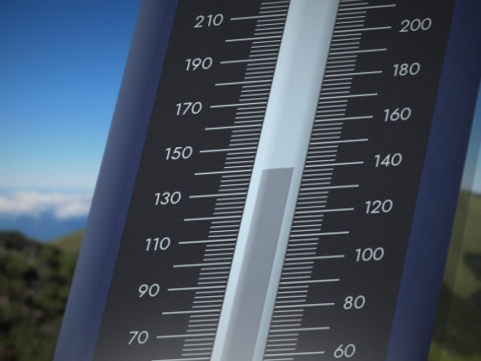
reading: value=140 unit=mmHg
